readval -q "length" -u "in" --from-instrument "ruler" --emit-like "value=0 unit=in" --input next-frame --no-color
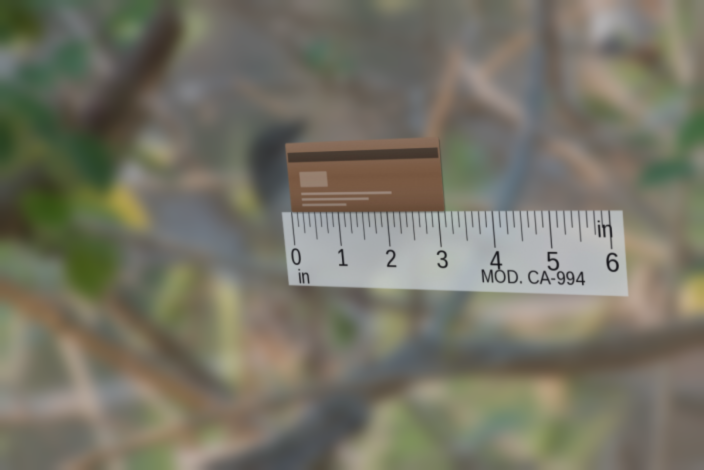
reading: value=3.125 unit=in
